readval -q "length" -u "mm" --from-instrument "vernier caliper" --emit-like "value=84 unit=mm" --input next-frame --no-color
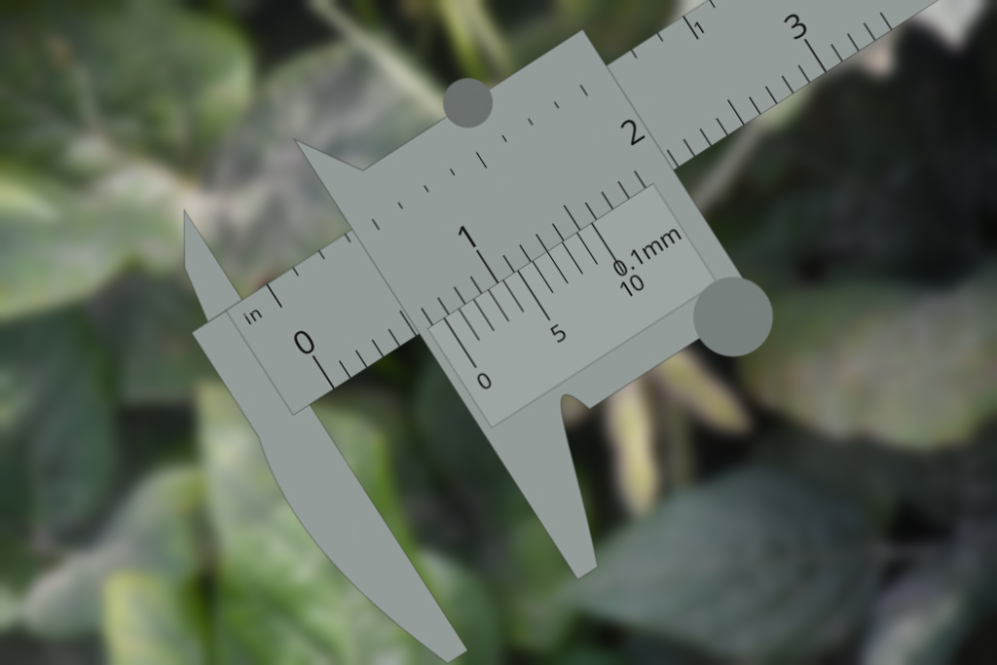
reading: value=6.7 unit=mm
